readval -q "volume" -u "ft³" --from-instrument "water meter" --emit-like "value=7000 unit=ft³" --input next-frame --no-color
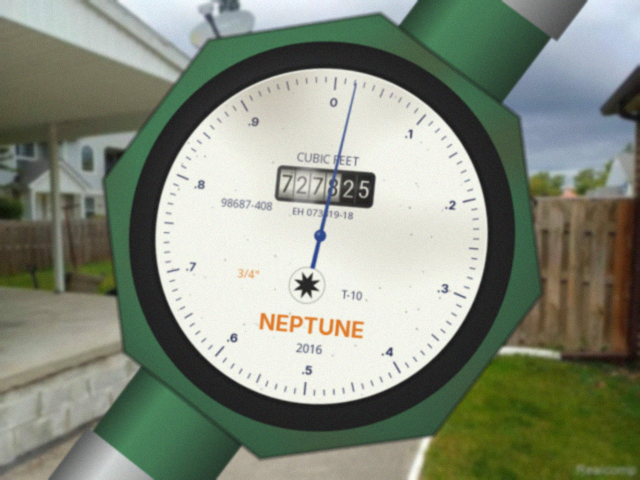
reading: value=727825.02 unit=ft³
